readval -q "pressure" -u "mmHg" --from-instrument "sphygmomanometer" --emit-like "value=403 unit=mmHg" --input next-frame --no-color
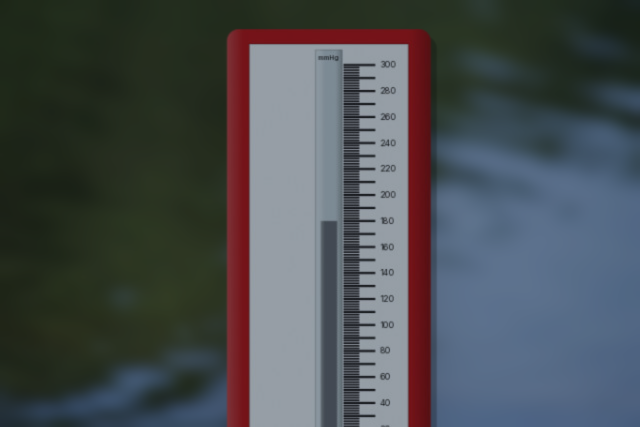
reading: value=180 unit=mmHg
